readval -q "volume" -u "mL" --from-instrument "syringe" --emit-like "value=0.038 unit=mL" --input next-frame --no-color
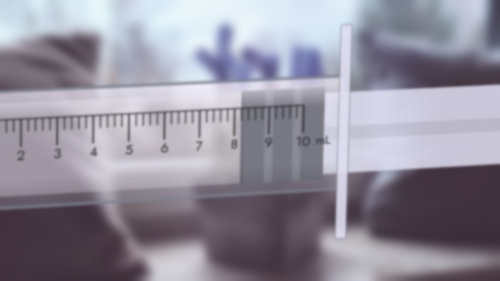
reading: value=8.2 unit=mL
